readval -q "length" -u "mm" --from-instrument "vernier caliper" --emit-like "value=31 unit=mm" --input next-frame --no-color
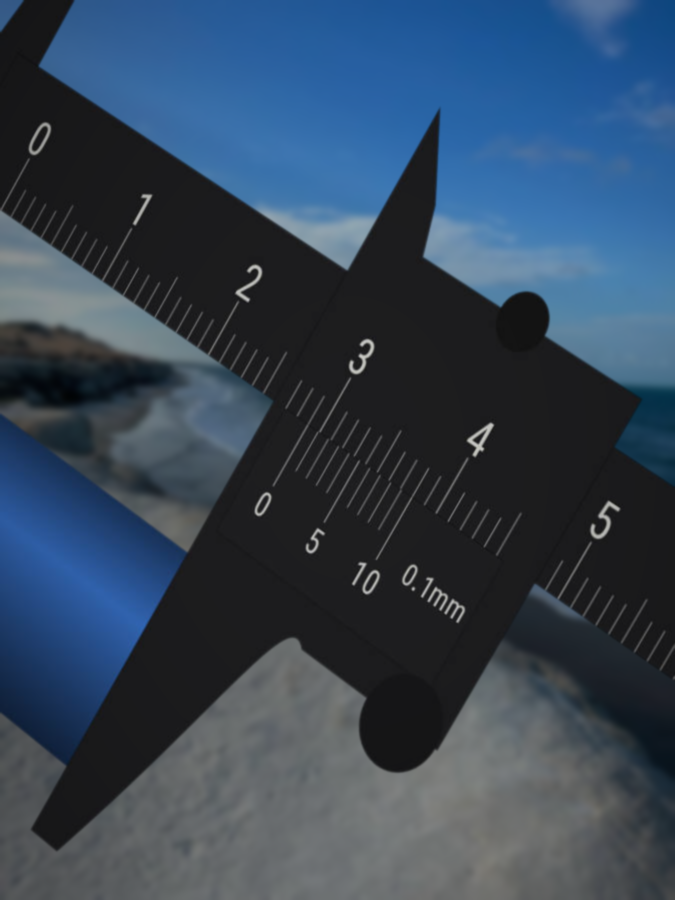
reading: value=29.0 unit=mm
